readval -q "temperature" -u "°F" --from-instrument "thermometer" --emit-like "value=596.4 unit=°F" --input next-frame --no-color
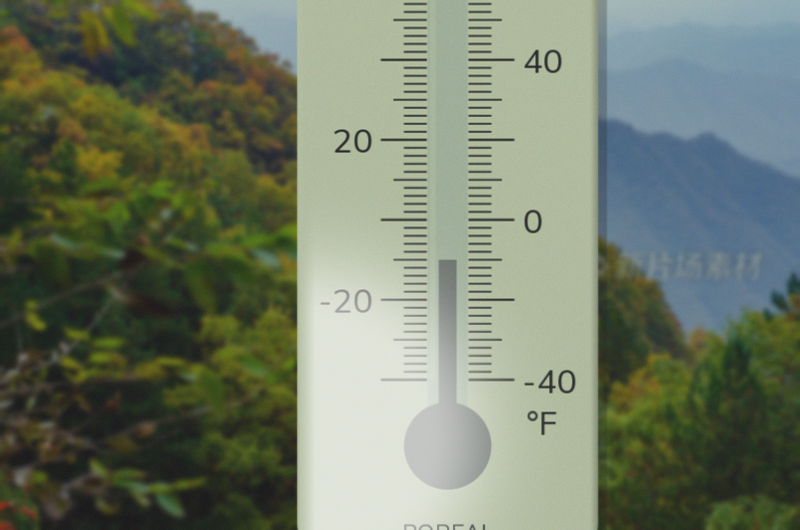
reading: value=-10 unit=°F
